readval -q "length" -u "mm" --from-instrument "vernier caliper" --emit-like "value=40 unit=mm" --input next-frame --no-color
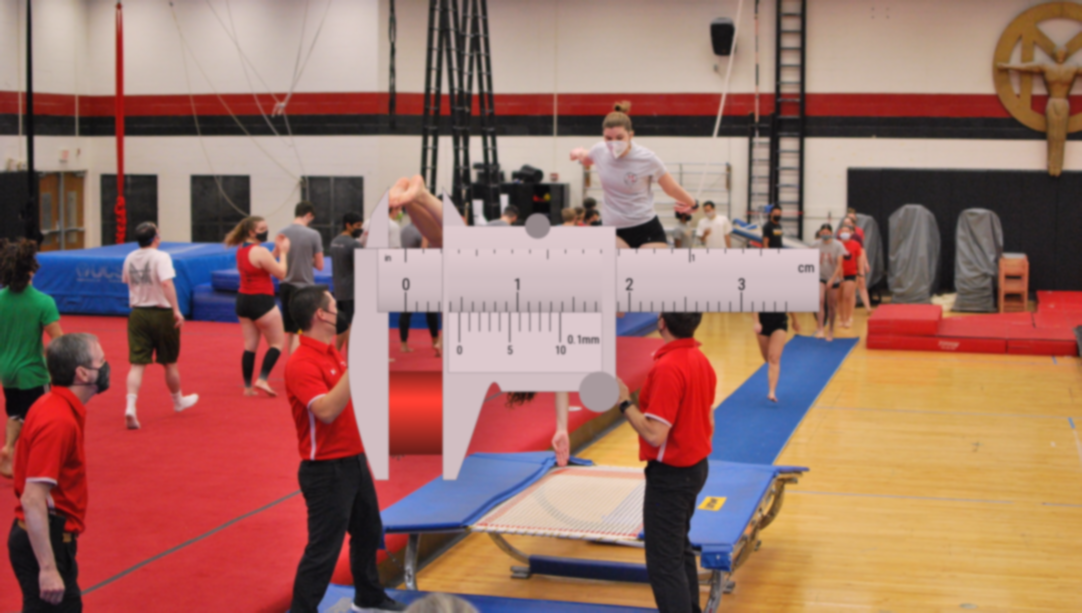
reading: value=4.8 unit=mm
